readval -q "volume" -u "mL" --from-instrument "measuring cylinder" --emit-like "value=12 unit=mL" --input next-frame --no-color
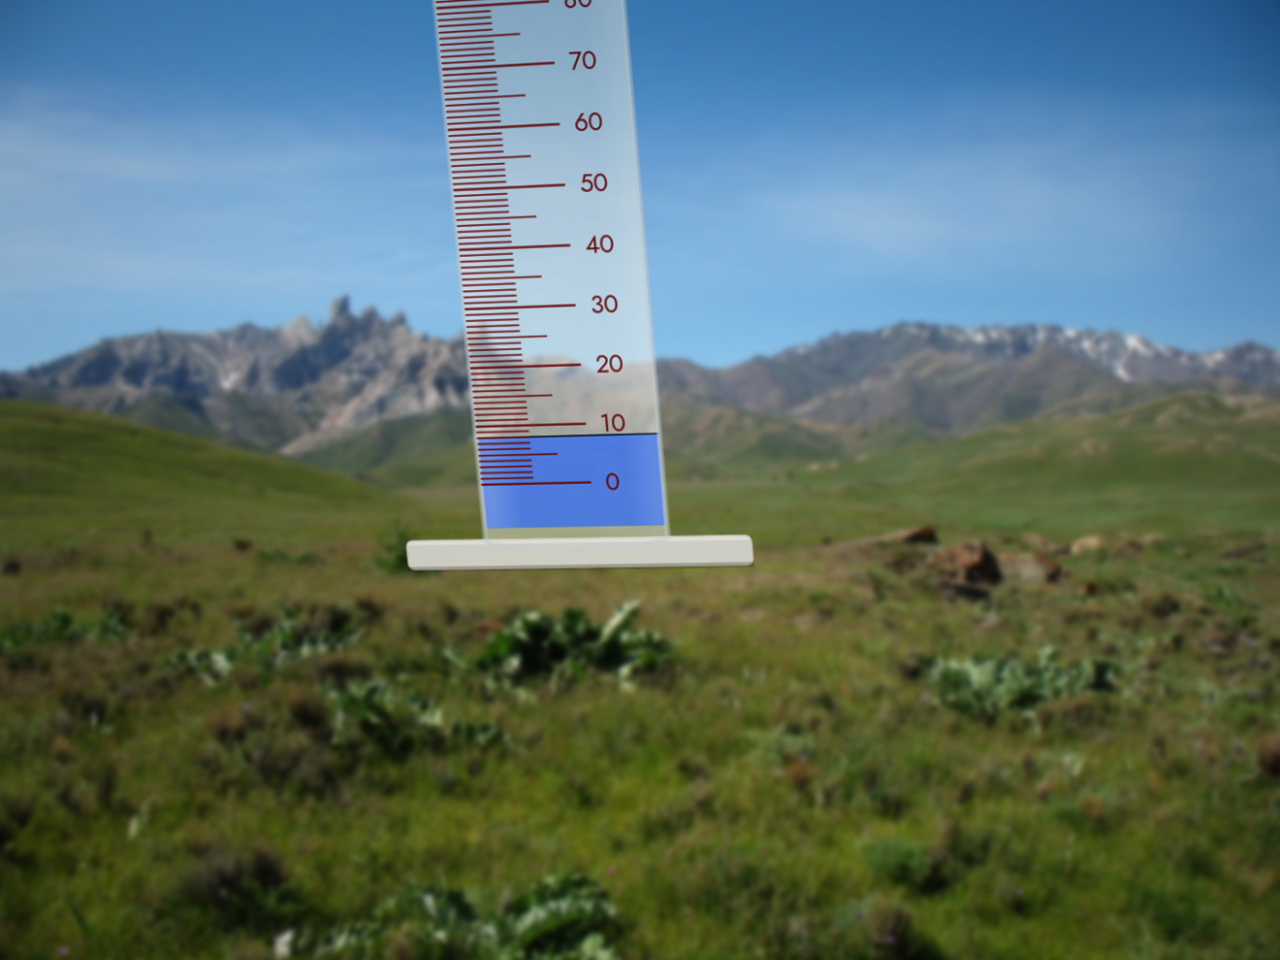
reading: value=8 unit=mL
